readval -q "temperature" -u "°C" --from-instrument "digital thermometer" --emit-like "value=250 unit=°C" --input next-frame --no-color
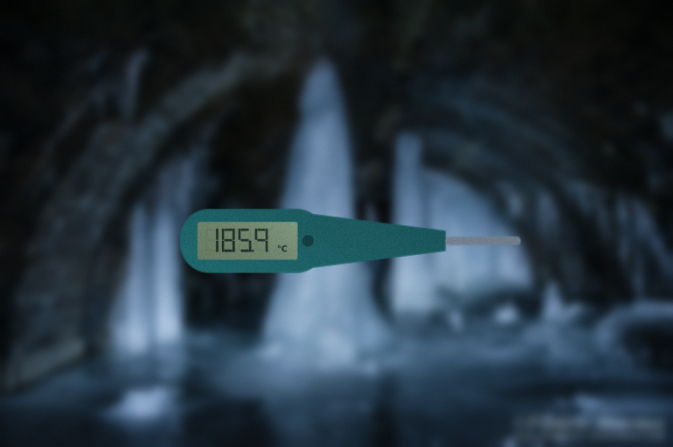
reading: value=185.9 unit=°C
